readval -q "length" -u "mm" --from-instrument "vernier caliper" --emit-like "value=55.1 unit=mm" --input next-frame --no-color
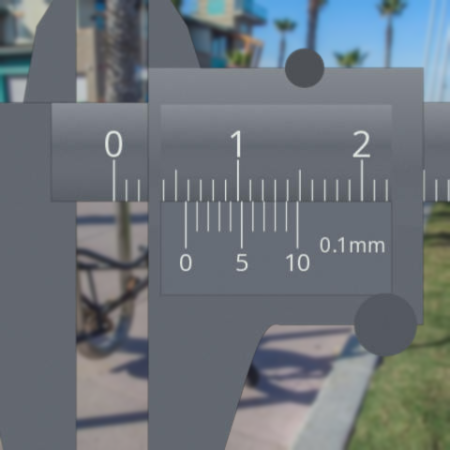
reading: value=5.8 unit=mm
